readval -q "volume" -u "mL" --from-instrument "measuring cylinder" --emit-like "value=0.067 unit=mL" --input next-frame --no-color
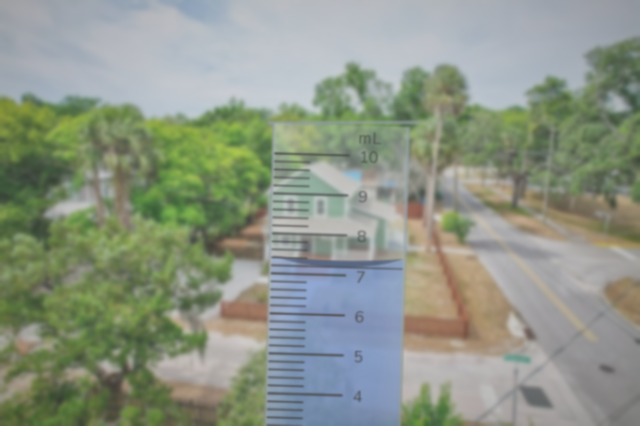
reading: value=7.2 unit=mL
